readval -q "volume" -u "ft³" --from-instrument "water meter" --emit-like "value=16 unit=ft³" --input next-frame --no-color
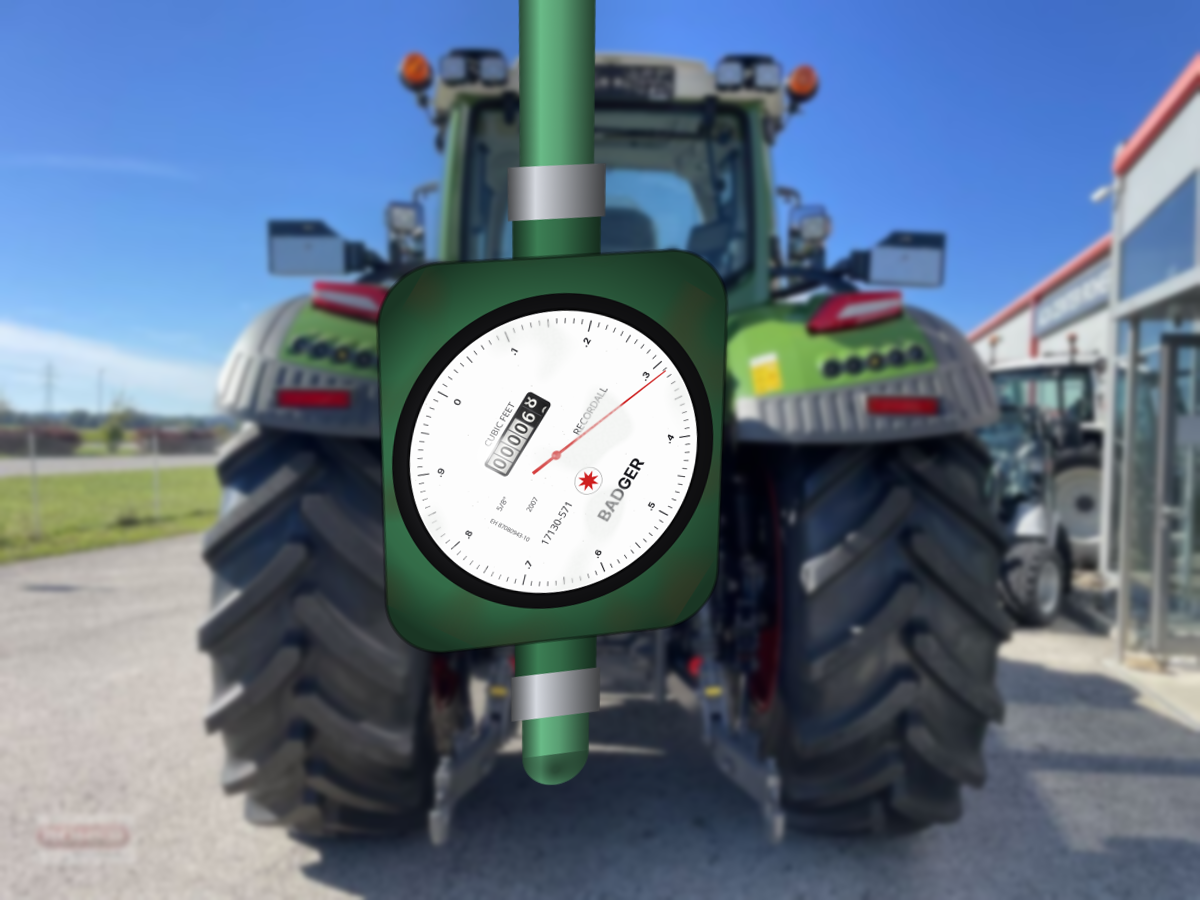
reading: value=68.31 unit=ft³
